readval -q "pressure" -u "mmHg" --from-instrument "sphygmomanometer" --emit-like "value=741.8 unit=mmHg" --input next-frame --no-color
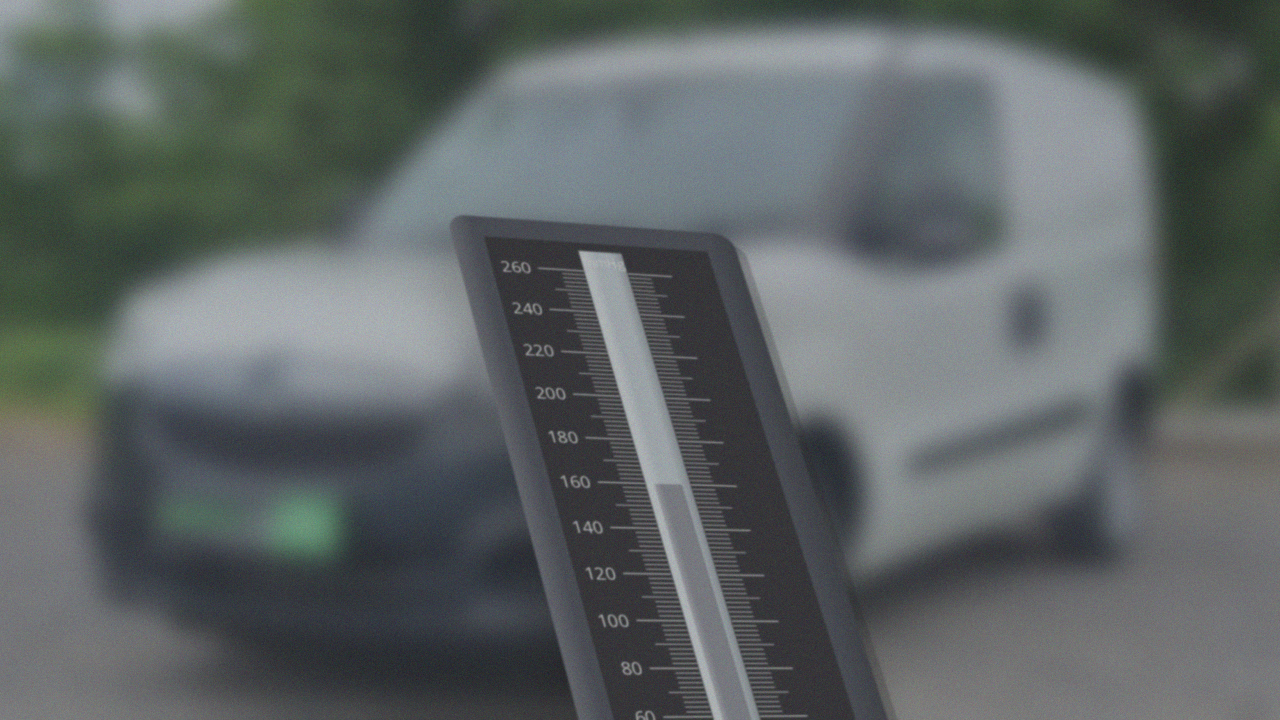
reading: value=160 unit=mmHg
